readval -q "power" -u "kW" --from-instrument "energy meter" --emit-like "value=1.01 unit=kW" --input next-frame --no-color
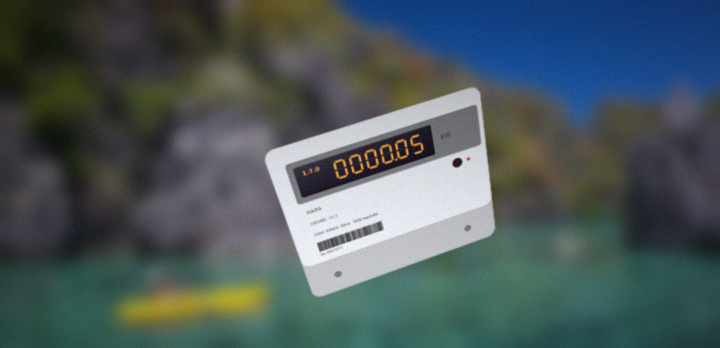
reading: value=0.05 unit=kW
